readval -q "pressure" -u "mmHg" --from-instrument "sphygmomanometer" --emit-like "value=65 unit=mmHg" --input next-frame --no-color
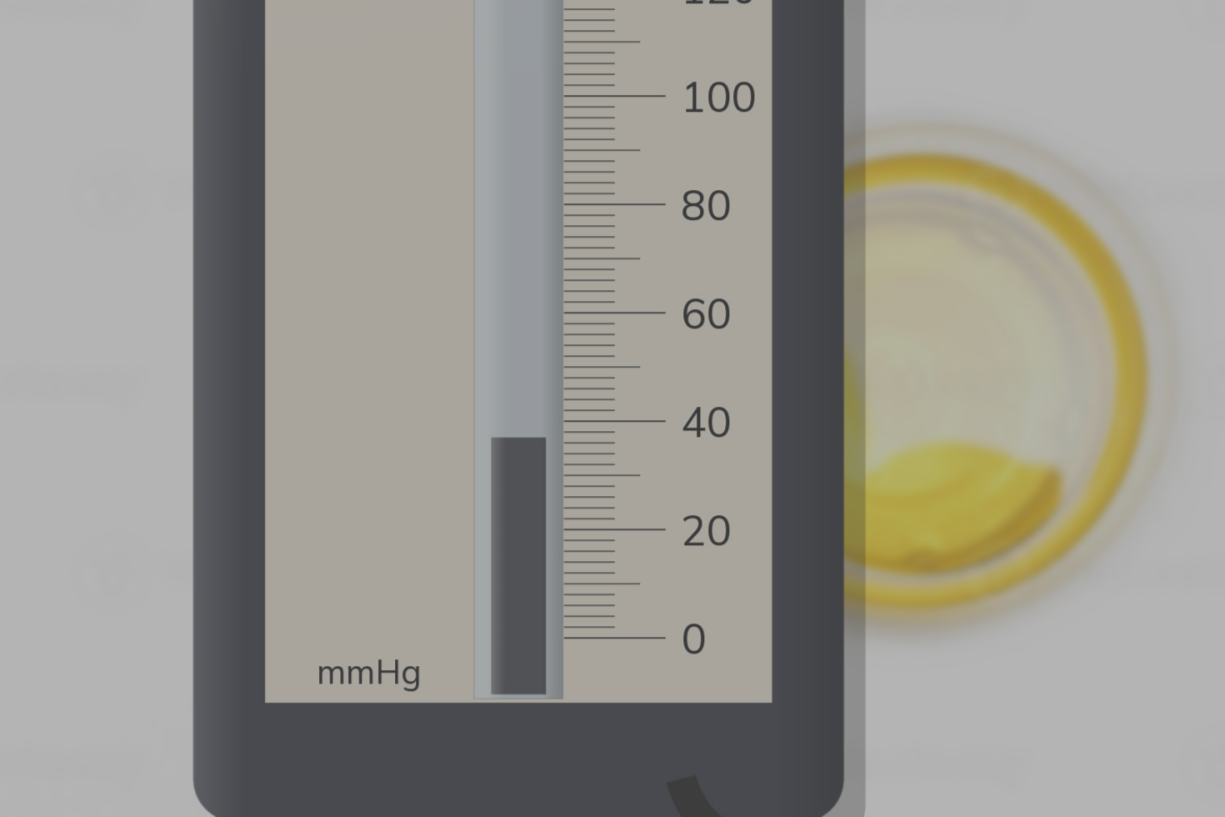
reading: value=37 unit=mmHg
